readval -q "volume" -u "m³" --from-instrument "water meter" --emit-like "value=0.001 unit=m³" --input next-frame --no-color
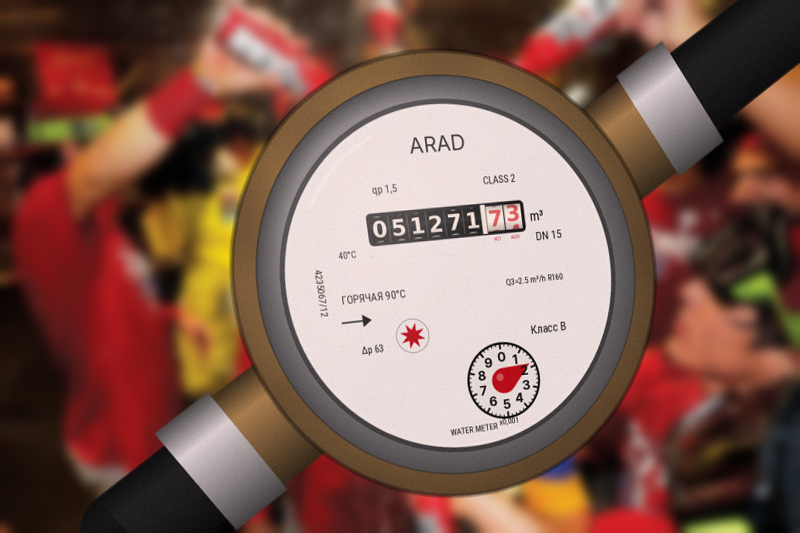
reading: value=51271.731 unit=m³
